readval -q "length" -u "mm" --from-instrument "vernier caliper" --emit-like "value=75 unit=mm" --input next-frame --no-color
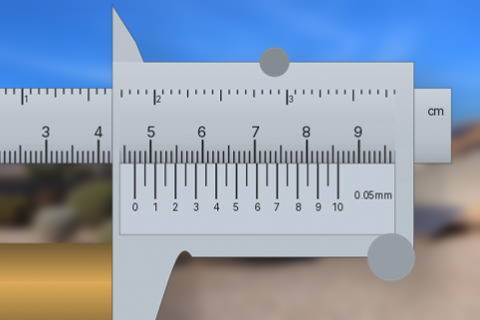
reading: value=47.0 unit=mm
